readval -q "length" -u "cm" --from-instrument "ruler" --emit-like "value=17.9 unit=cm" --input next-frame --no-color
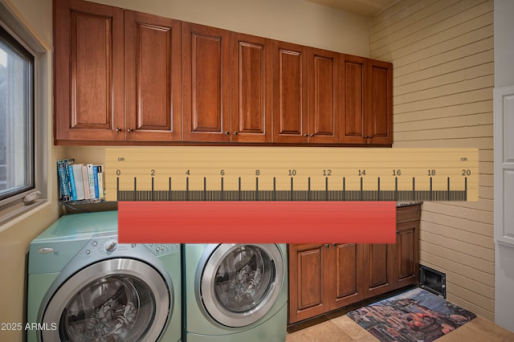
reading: value=16 unit=cm
